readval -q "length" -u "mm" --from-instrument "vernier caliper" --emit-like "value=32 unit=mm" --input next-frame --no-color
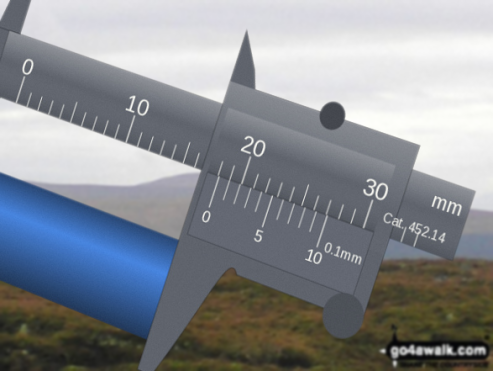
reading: value=18.1 unit=mm
